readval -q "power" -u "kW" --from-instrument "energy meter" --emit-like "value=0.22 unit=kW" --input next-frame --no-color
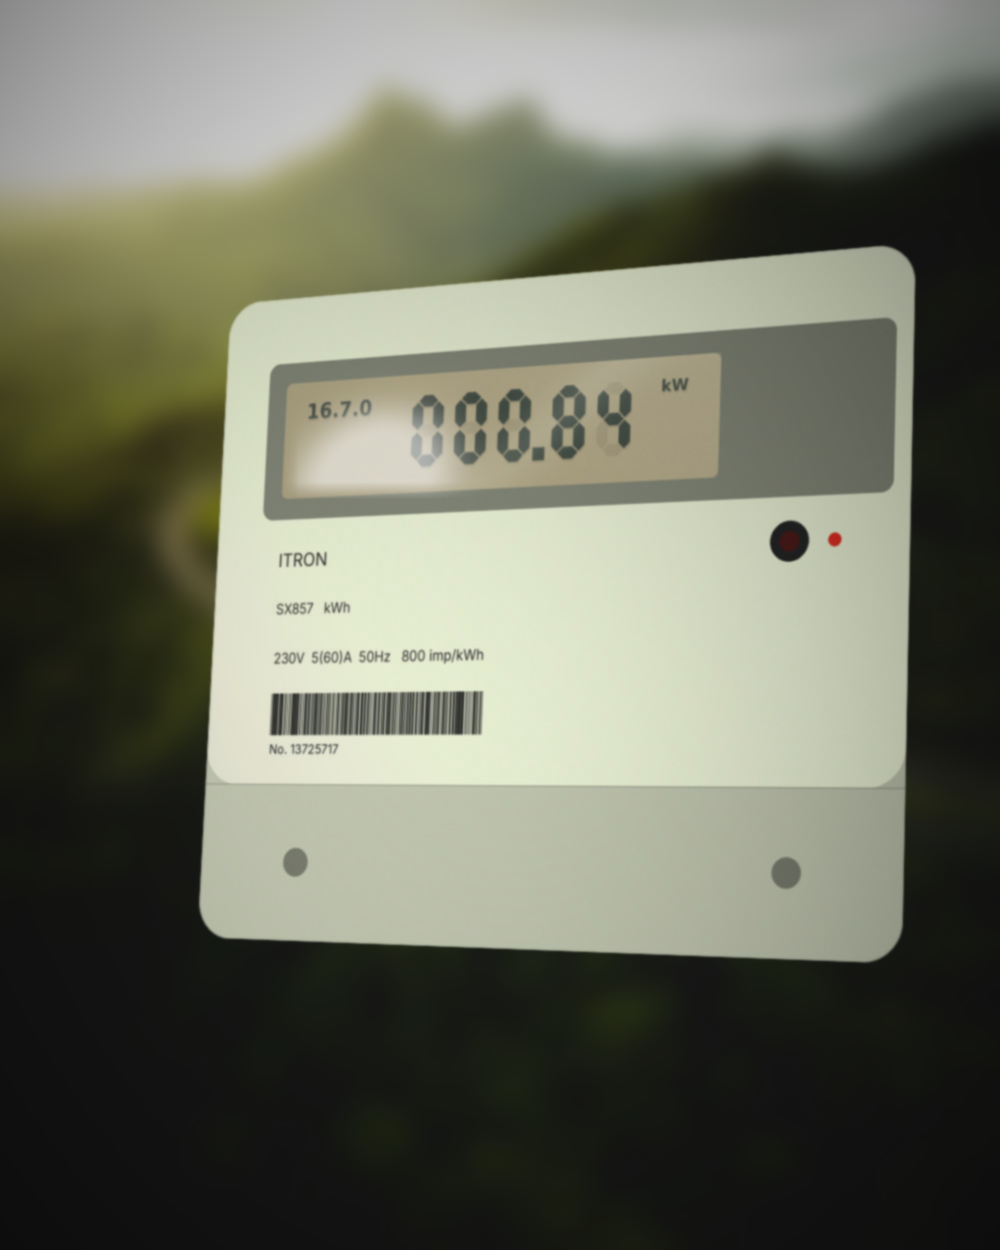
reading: value=0.84 unit=kW
